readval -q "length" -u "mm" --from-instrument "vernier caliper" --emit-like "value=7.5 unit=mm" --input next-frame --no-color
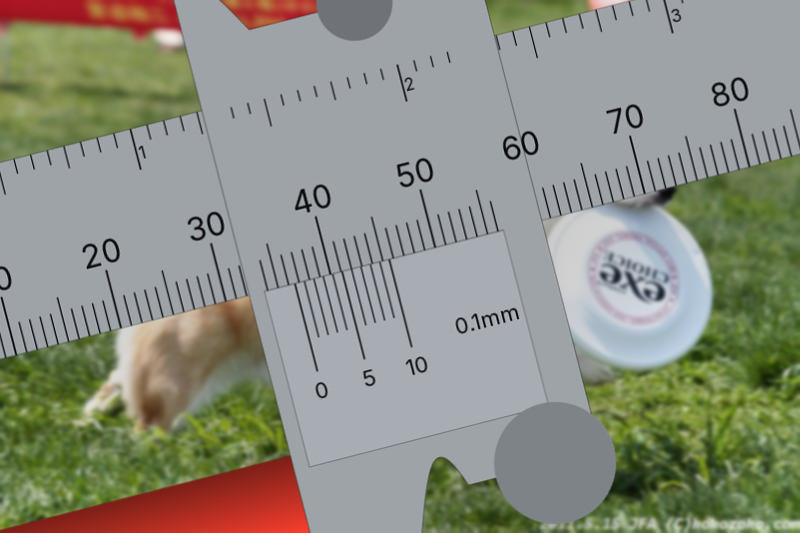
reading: value=36.6 unit=mm
